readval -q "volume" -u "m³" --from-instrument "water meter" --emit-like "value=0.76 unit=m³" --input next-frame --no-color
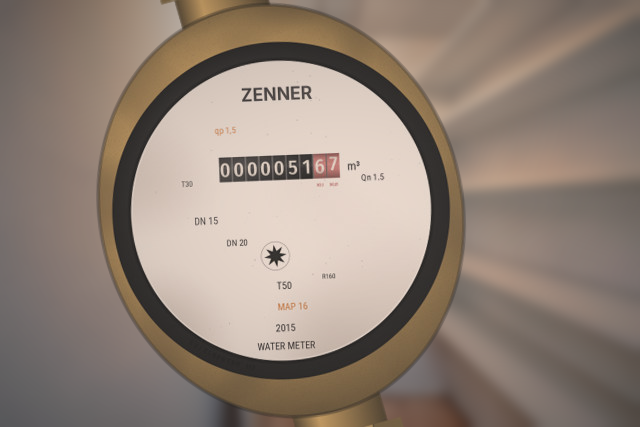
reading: value=51.67 unit=m³
